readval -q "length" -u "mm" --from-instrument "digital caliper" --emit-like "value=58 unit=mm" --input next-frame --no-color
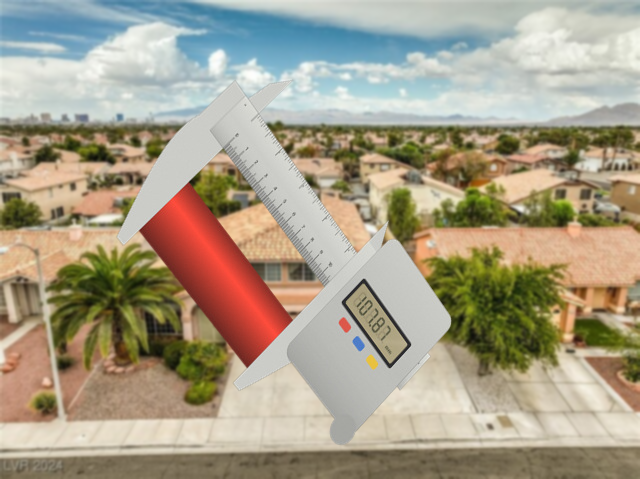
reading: value=107.87 unit=mm
